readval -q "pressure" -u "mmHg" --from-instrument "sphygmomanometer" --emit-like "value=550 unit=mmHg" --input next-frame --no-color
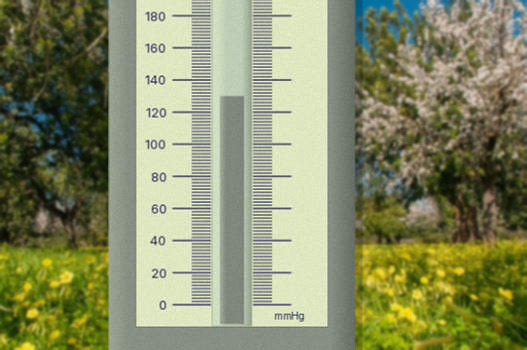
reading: value=130 unit=mmHg
